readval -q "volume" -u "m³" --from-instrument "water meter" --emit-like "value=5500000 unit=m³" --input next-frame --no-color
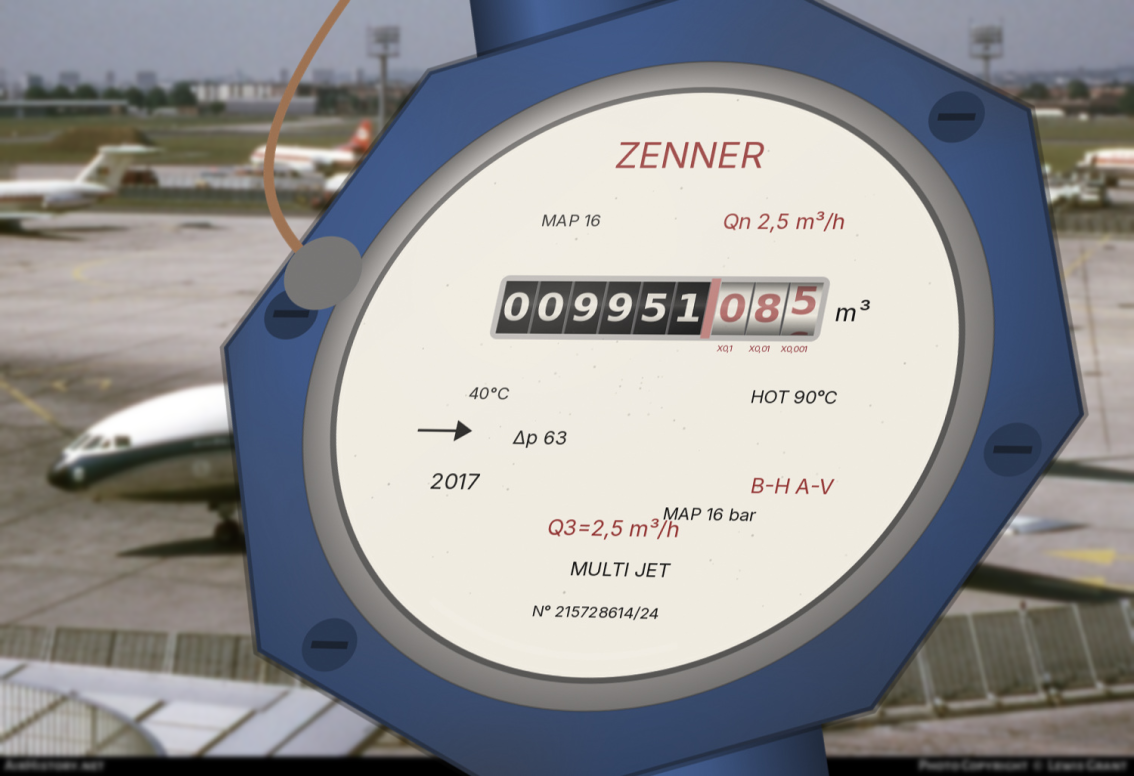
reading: value=9951.085 unit=m³
